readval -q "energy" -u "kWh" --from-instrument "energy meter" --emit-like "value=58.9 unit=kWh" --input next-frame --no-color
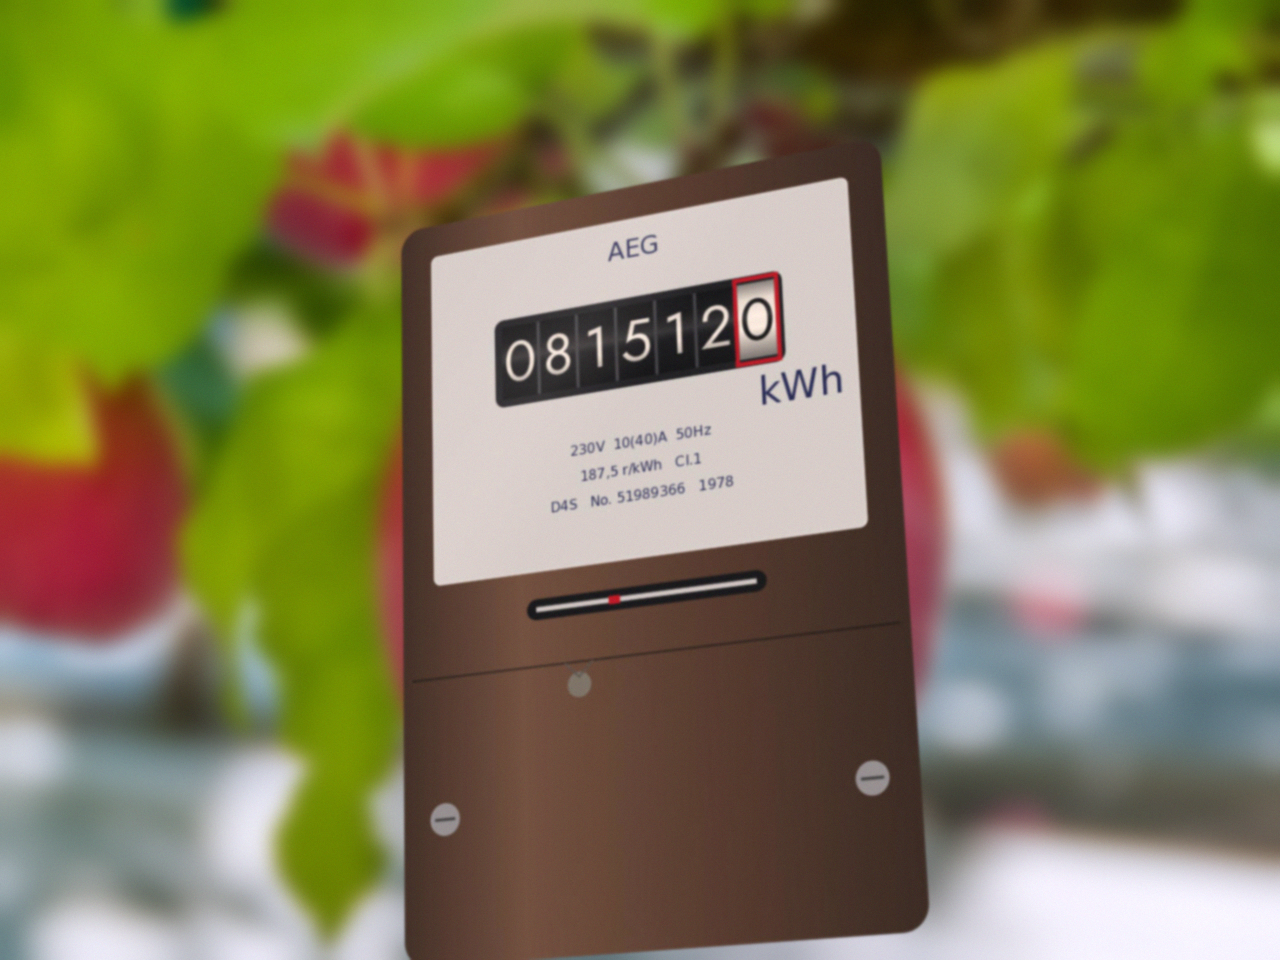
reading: value=81512.0 unit=kWh
